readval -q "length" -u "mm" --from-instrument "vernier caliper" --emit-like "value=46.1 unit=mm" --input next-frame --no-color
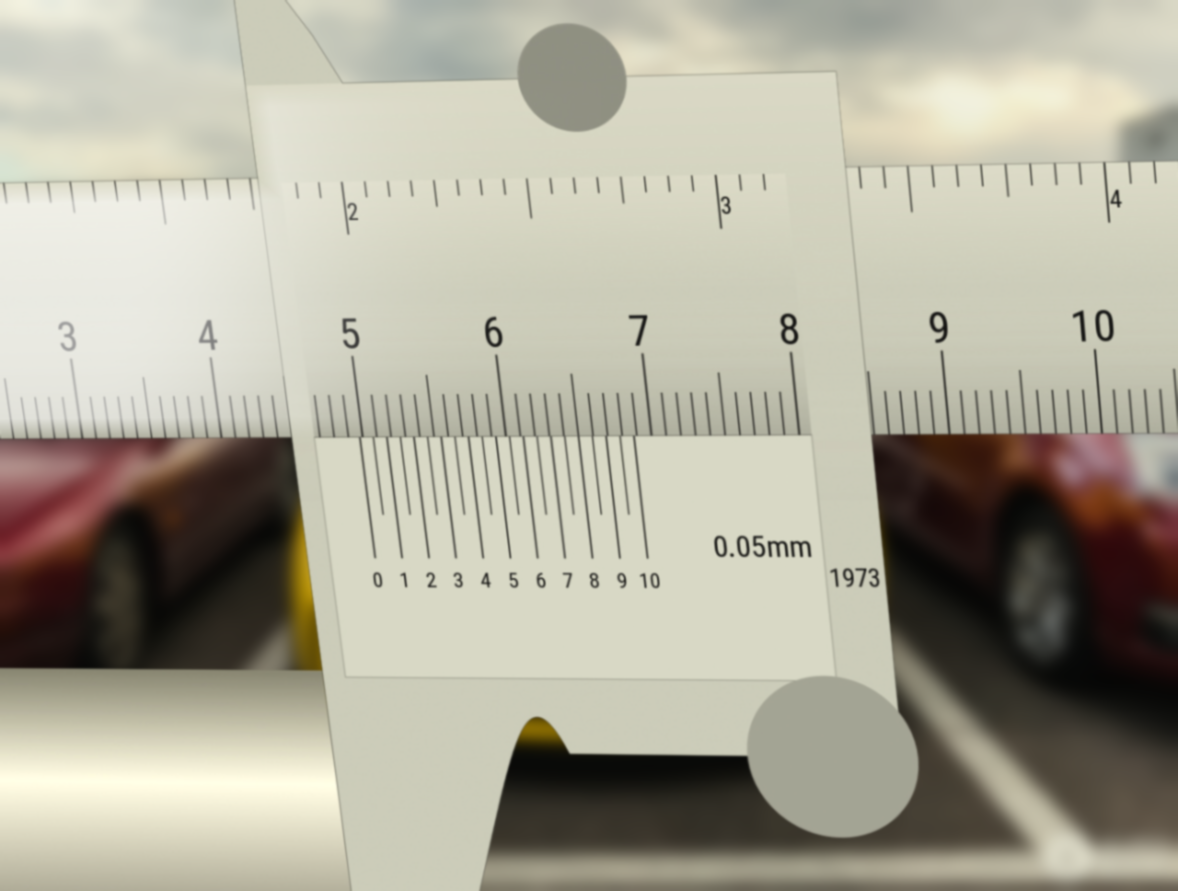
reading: value=49.8 unit=mm
